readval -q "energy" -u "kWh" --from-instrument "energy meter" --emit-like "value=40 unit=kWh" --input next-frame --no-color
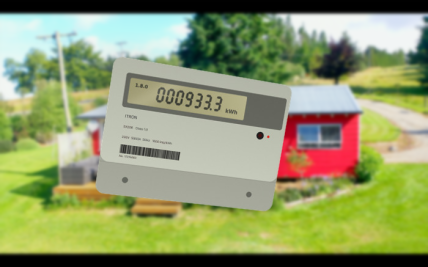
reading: value=933.3 unit=kWh
